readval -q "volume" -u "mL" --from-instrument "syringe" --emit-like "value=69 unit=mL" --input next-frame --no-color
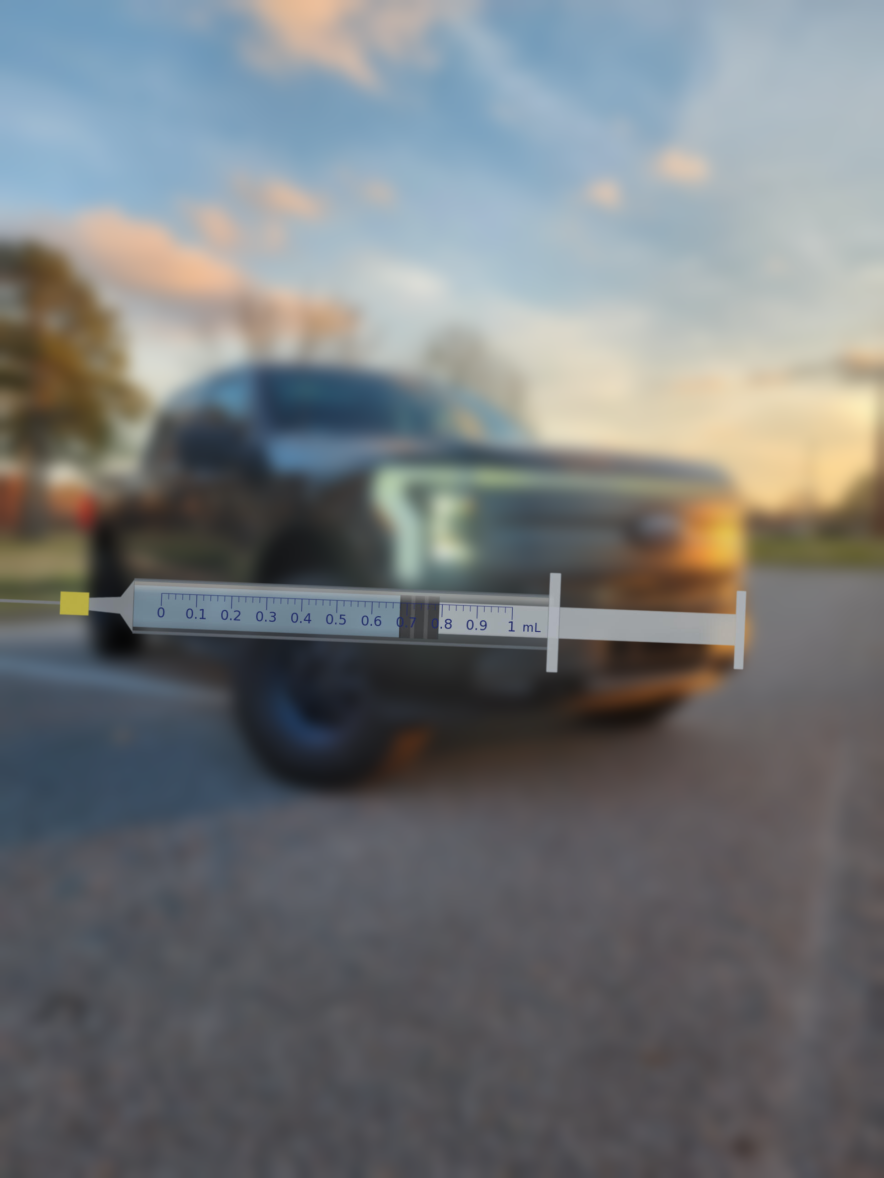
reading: value=0.68 unit=mL
